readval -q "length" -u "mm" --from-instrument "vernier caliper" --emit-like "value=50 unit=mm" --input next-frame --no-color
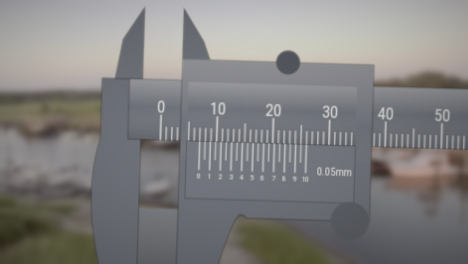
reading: value=7.0 unit=mm
